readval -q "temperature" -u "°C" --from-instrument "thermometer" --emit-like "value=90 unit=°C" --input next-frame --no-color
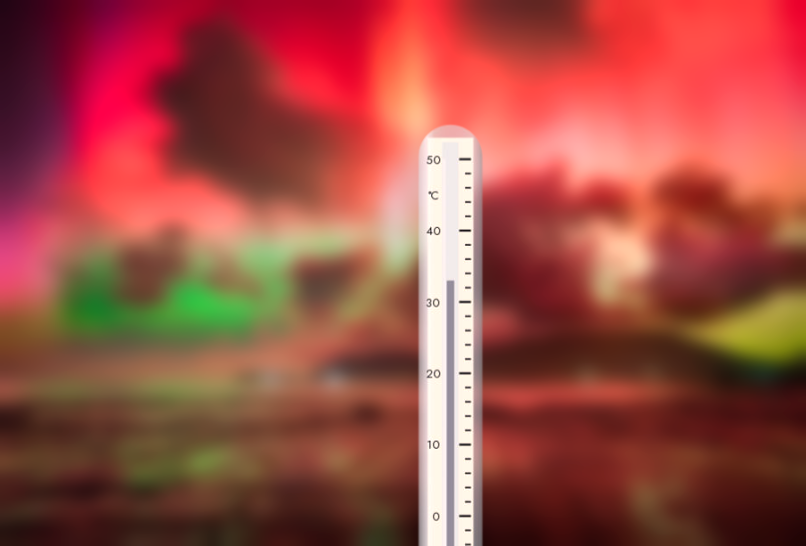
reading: value=33 unit=°C
